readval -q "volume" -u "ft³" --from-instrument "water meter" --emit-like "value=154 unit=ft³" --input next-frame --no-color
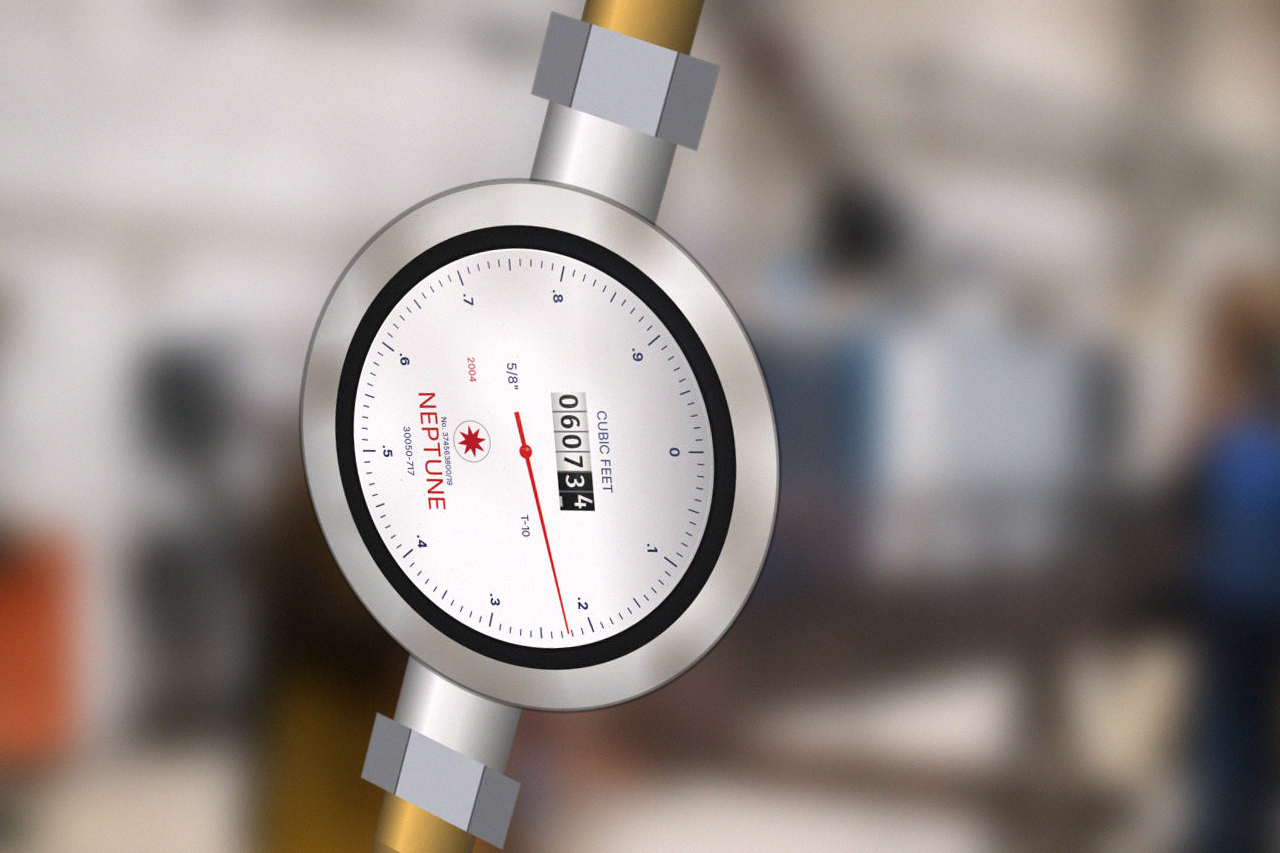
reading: value=60734.22 unit=ft³
